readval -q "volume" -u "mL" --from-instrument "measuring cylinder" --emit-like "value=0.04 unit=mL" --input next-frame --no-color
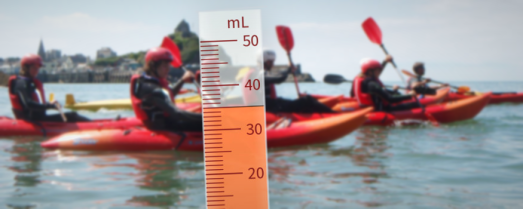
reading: value=35 unit=mL
